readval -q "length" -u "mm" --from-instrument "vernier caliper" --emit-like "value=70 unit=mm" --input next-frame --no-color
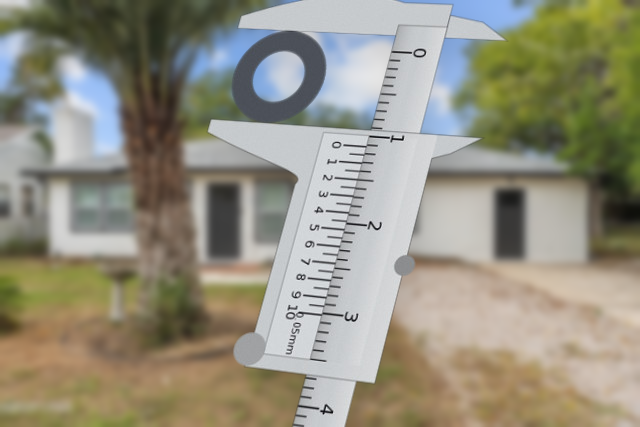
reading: value=11.2 unit=mm
